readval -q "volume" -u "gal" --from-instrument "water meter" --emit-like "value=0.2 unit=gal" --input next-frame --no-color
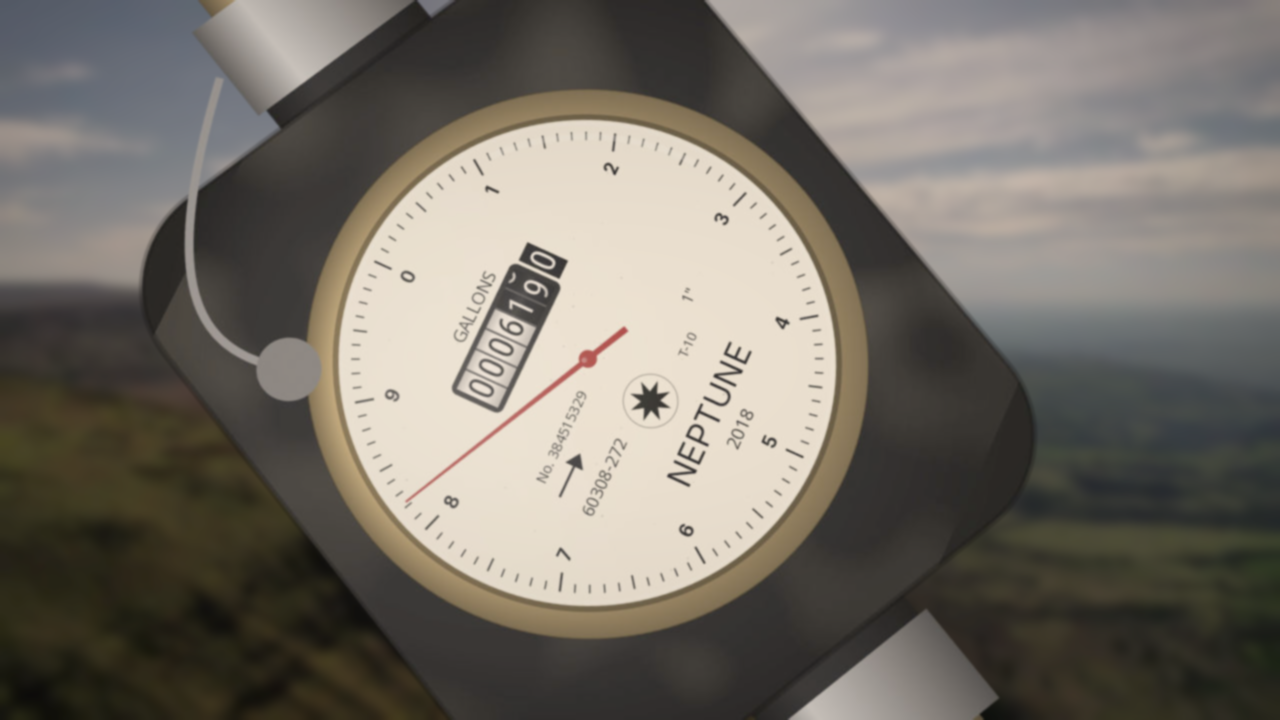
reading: value=6188.2 unit=gal
